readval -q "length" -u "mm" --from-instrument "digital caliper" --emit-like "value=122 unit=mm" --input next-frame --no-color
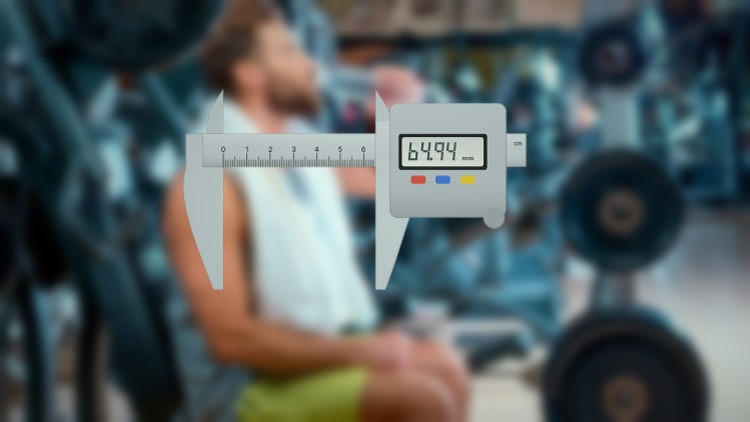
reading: value=64.94 unit=mm
